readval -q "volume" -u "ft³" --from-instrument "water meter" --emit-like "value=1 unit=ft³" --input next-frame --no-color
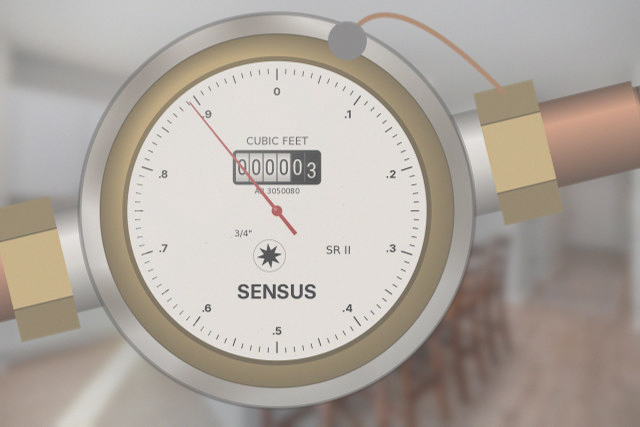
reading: value=2.89 unit=ft³
